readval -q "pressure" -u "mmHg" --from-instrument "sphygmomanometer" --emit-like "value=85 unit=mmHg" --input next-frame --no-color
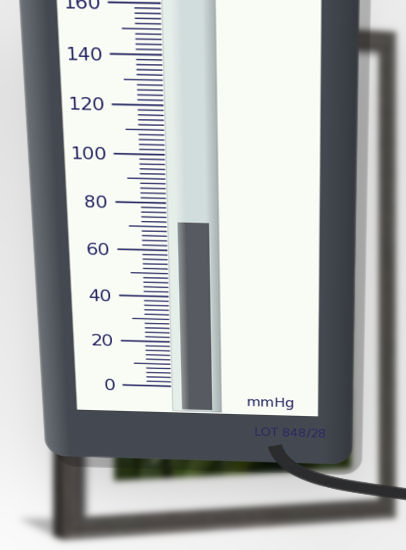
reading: value=72 unit=mmHg
